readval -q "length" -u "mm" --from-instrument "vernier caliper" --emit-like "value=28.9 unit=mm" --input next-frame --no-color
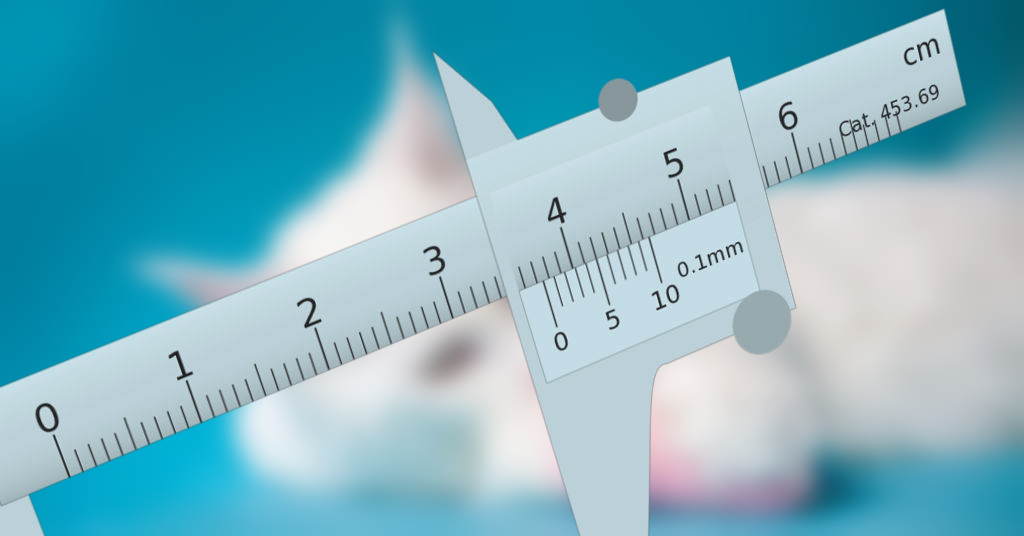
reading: value=37.5 unit=mm
